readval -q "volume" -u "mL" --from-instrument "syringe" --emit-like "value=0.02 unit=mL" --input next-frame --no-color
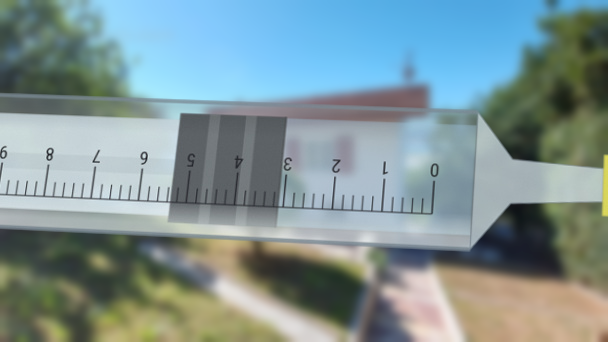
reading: value=3.1 unit=mL
